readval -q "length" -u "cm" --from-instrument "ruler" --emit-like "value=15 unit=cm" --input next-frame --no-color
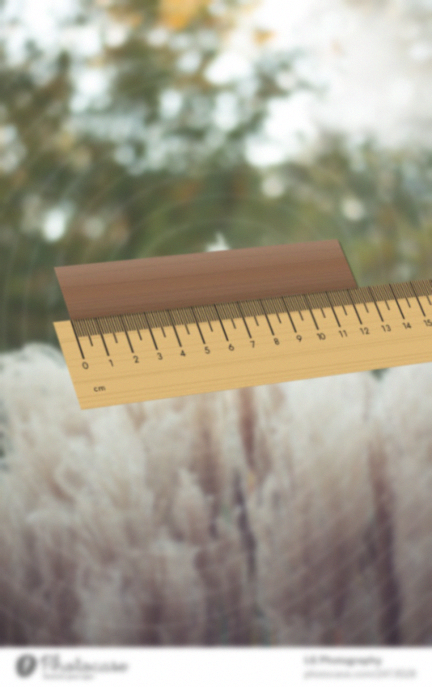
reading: value=12.5 unit=cm
